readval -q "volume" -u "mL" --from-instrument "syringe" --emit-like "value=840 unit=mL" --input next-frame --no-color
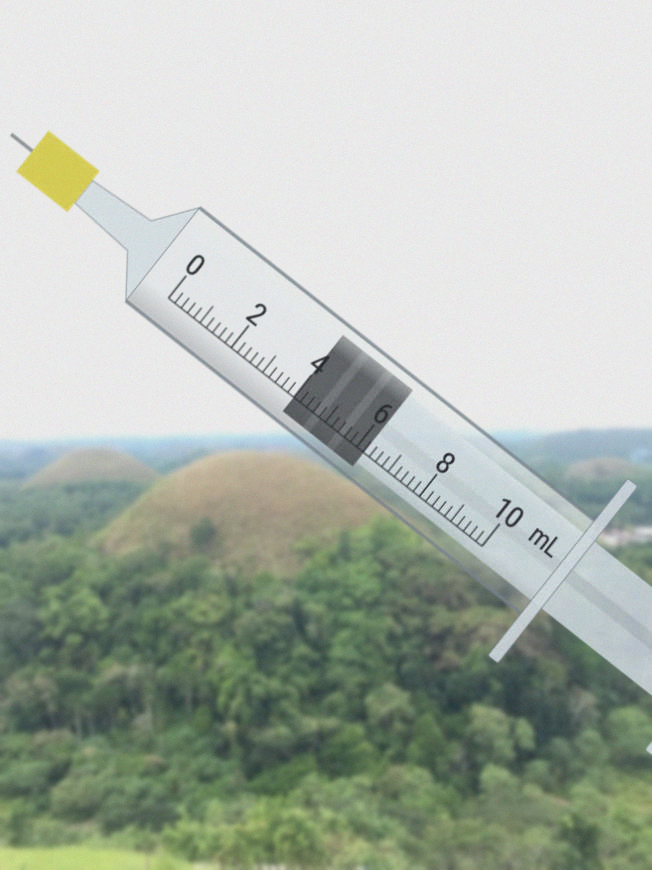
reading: value=4 unit=mL
